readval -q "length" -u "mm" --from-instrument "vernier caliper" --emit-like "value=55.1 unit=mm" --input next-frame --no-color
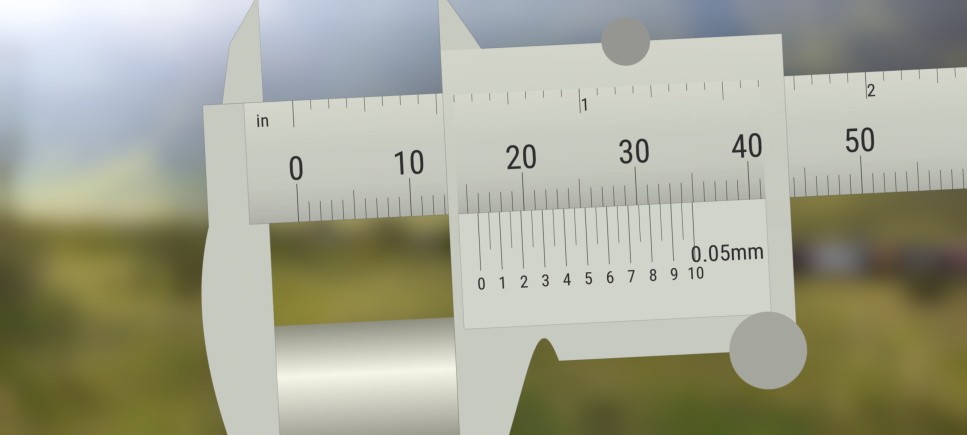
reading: value=15.9 unit=mm
